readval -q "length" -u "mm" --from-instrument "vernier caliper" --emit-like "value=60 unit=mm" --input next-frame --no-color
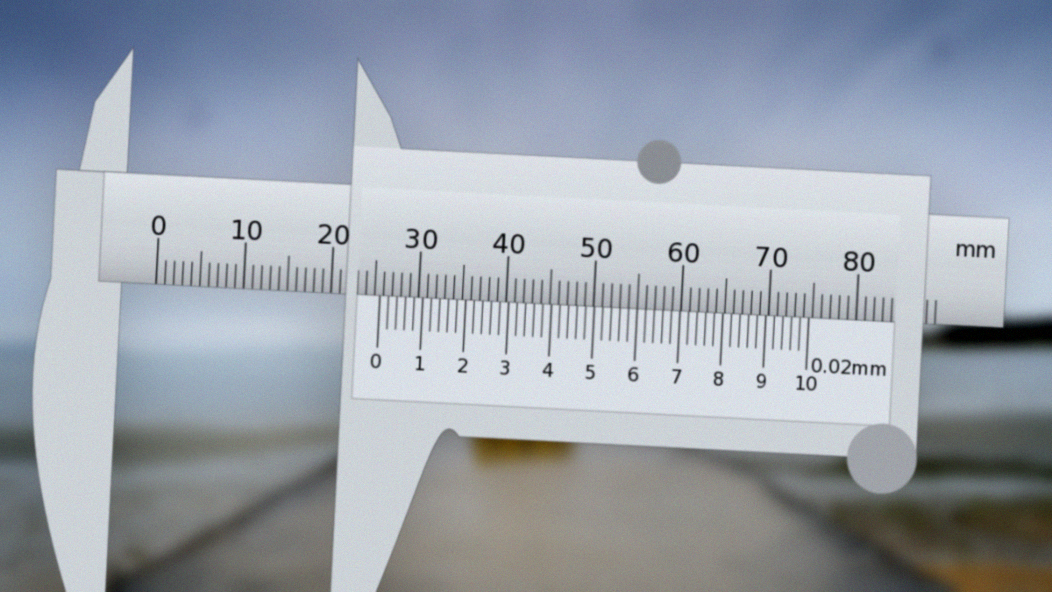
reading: value=25.6 unit=mm
